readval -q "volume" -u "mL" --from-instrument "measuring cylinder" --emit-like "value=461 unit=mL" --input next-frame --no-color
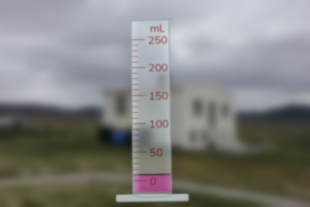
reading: value=10 unit=mL
